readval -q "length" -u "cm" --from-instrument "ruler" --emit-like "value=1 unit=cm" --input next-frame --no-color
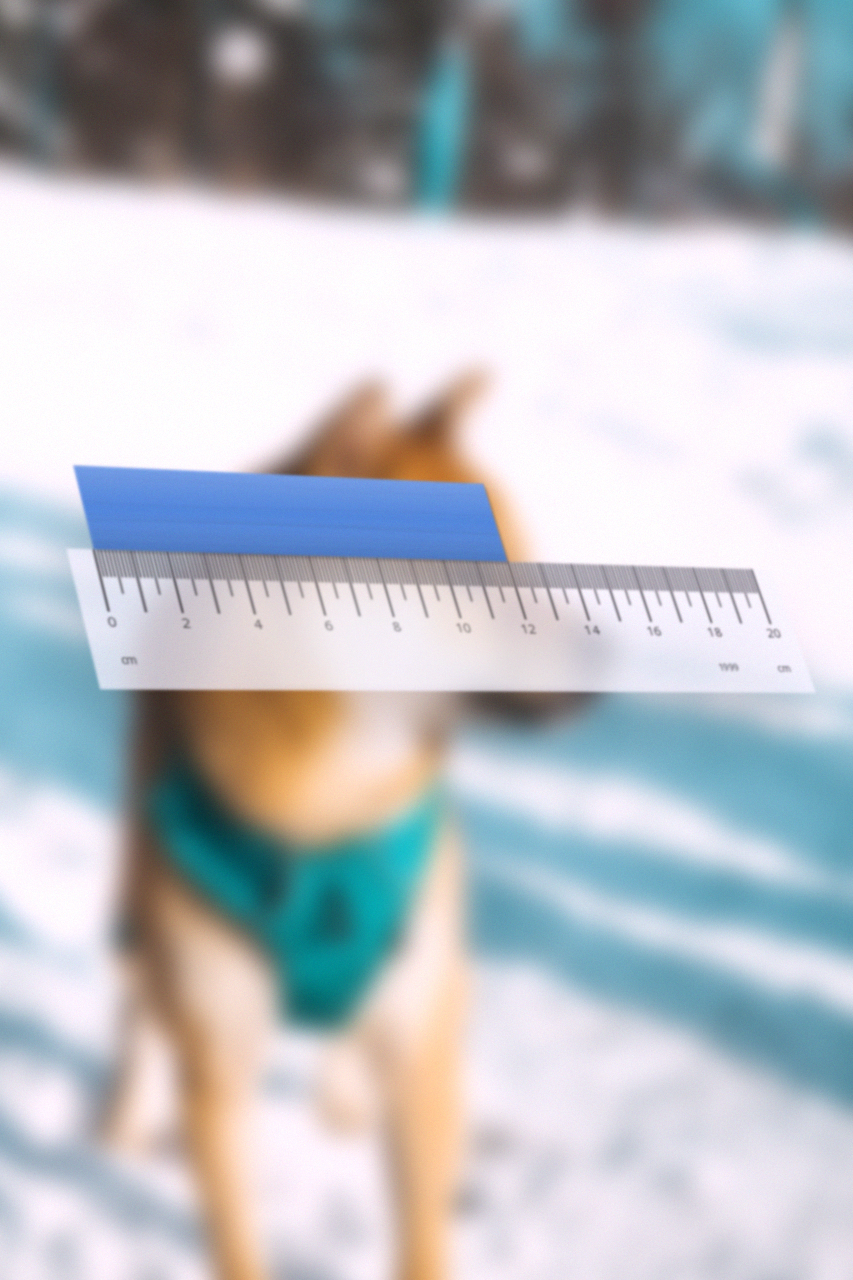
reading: value=12 unit=cm
